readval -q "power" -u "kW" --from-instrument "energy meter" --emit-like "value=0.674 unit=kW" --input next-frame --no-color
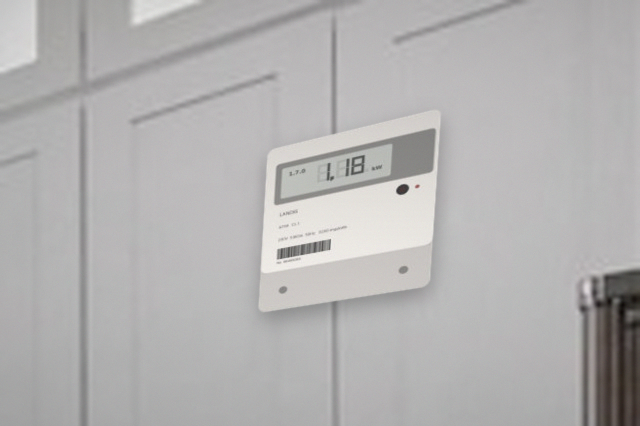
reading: value=1.18 unit=kW
